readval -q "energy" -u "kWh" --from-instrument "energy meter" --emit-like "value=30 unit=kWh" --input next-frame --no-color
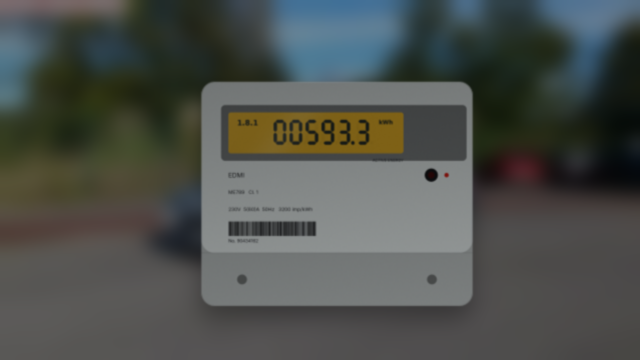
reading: value=593.3 unit=kWh
